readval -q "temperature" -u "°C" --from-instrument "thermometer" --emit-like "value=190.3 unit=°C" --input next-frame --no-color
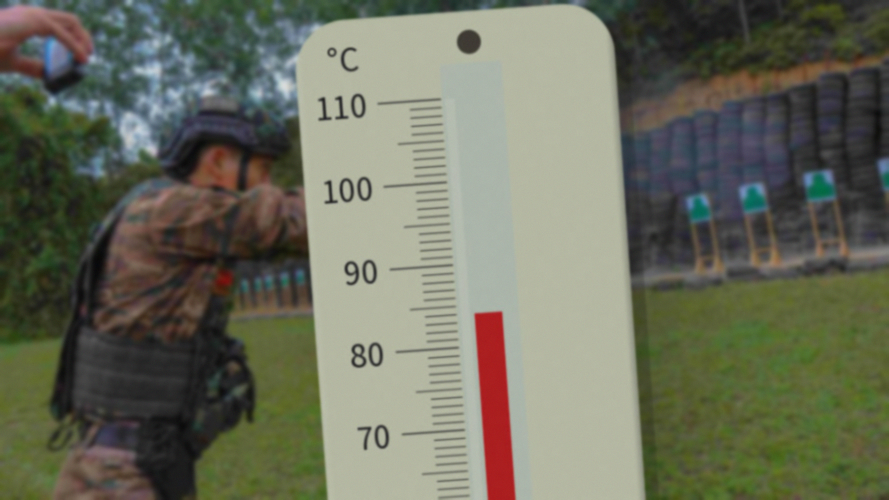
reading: value=84 unit=°C
